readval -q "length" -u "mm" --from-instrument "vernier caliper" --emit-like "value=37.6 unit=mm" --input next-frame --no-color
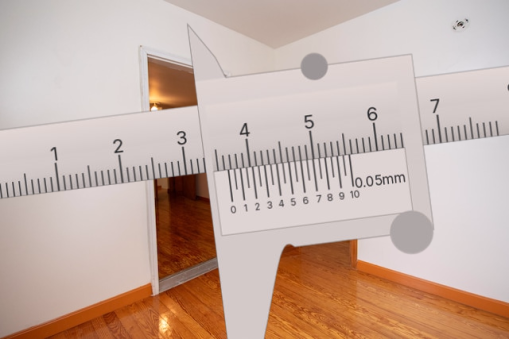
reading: value=36.6 unit=mm
